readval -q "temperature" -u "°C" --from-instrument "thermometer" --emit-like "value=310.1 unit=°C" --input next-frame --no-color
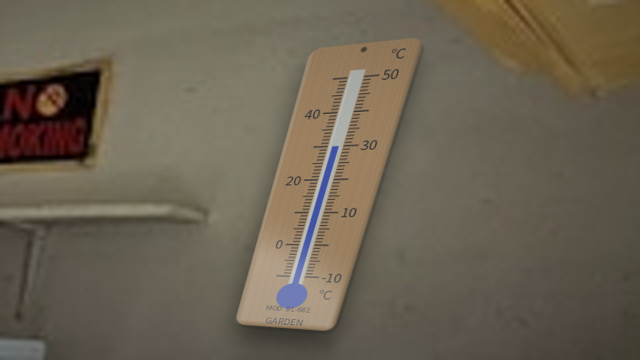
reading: value=30 unit=°C
